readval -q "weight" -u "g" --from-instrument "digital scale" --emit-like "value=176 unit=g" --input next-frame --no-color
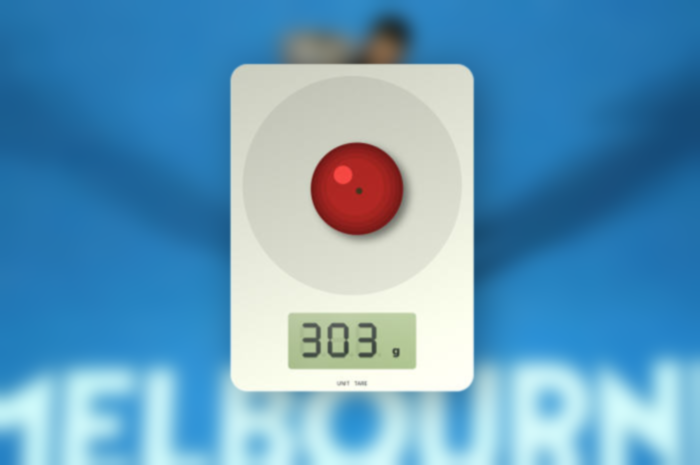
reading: value=303 unit=g
